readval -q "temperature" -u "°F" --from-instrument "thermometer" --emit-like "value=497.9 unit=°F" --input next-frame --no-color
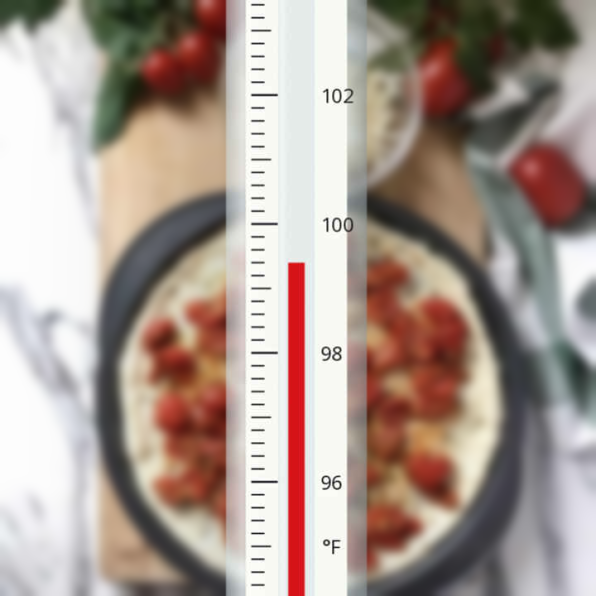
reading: value=99.4 unit=°F
